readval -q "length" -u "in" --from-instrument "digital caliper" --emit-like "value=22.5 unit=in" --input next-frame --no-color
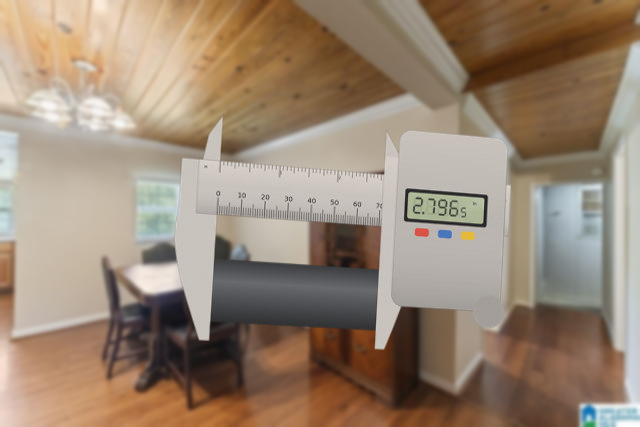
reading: value=2.7965 unit=in
